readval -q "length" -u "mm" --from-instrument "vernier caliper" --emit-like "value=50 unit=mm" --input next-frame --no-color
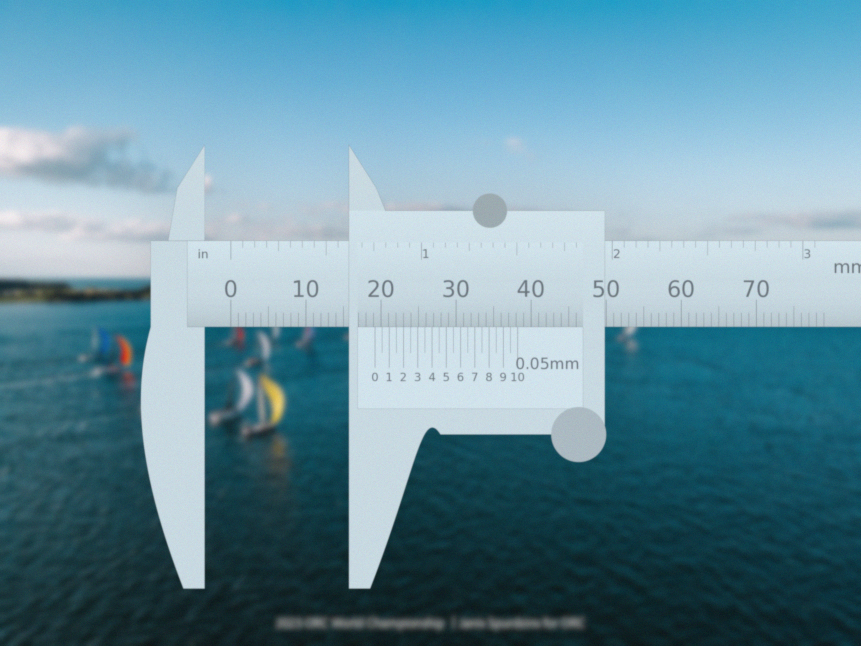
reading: value=19.2 unit=mm
